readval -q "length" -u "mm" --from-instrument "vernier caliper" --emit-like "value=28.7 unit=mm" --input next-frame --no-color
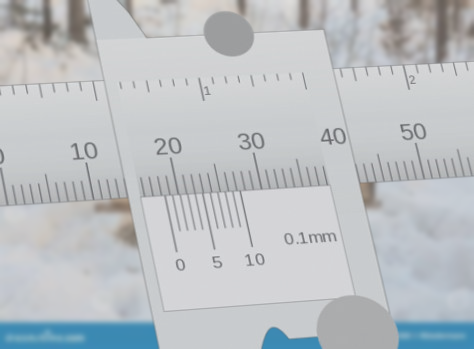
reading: value=18.4 unit=mm
